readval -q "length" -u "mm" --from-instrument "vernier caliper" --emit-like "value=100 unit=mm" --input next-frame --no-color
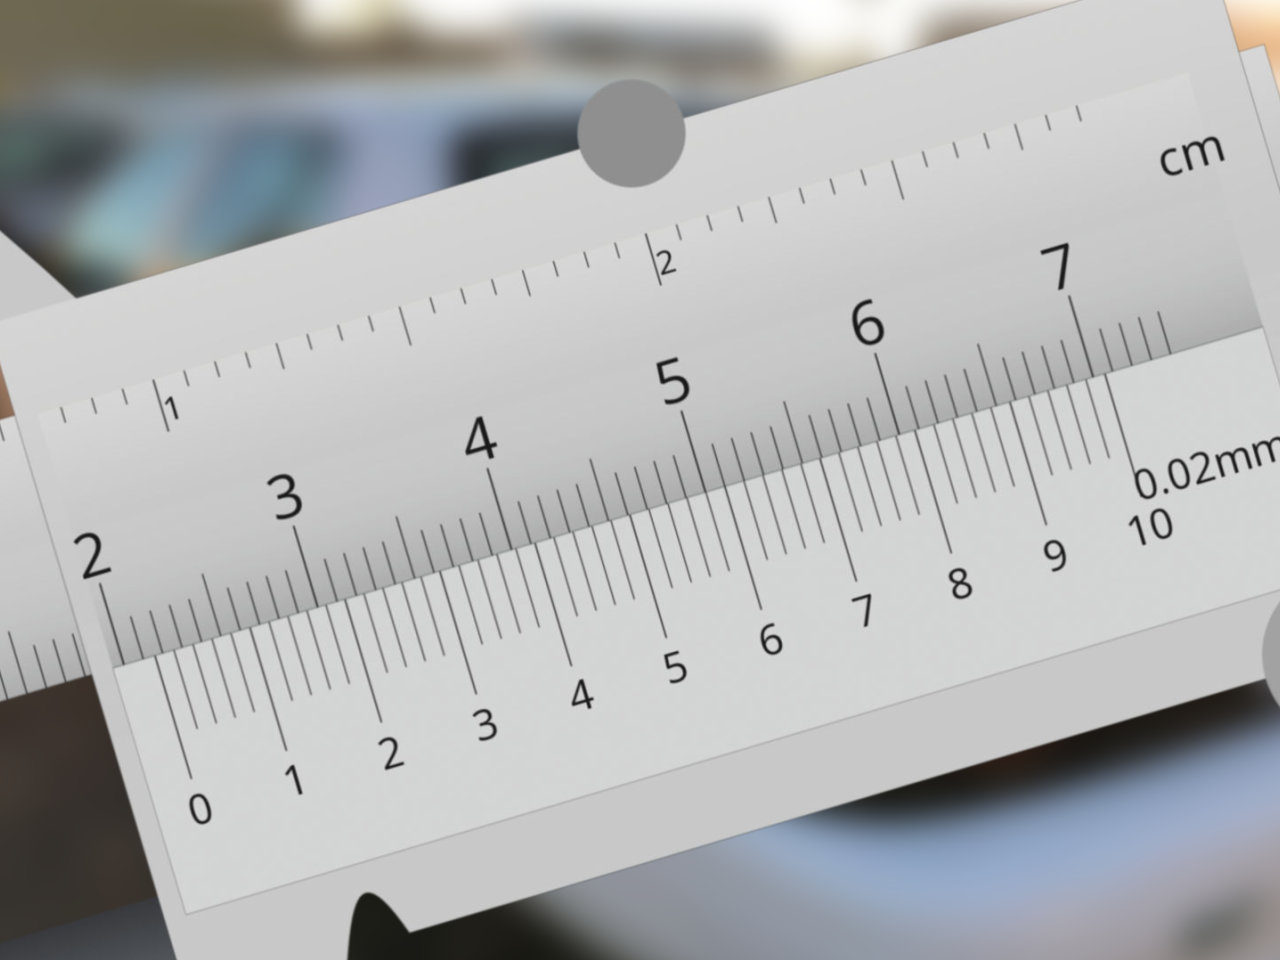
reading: value=21.6 unit=mm
